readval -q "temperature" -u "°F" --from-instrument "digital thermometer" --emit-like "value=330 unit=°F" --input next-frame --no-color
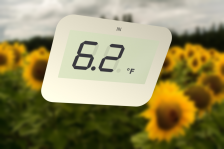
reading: value=6.2 unit=°F
